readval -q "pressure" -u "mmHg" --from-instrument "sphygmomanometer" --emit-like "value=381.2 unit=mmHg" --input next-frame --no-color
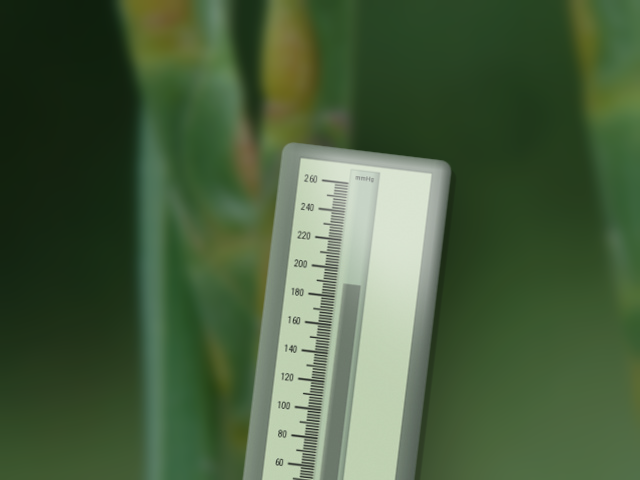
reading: value=190 unit=mmHg
